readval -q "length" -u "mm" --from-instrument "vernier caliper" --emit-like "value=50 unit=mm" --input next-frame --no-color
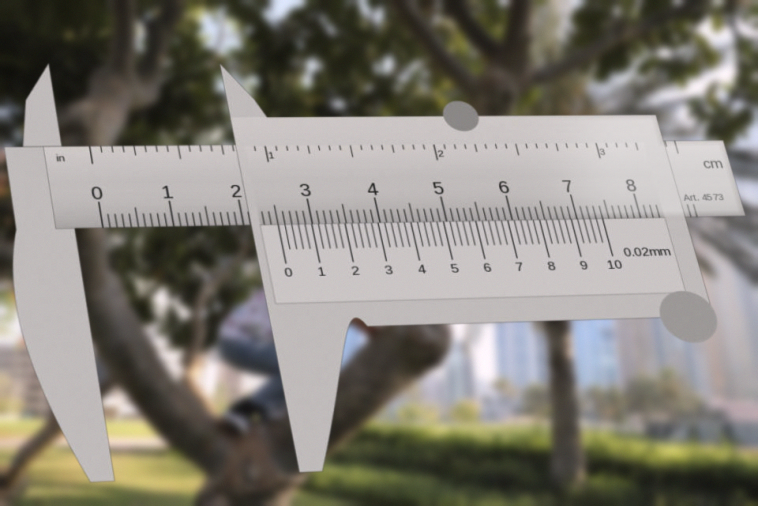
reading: value=25.0 unit=mm
